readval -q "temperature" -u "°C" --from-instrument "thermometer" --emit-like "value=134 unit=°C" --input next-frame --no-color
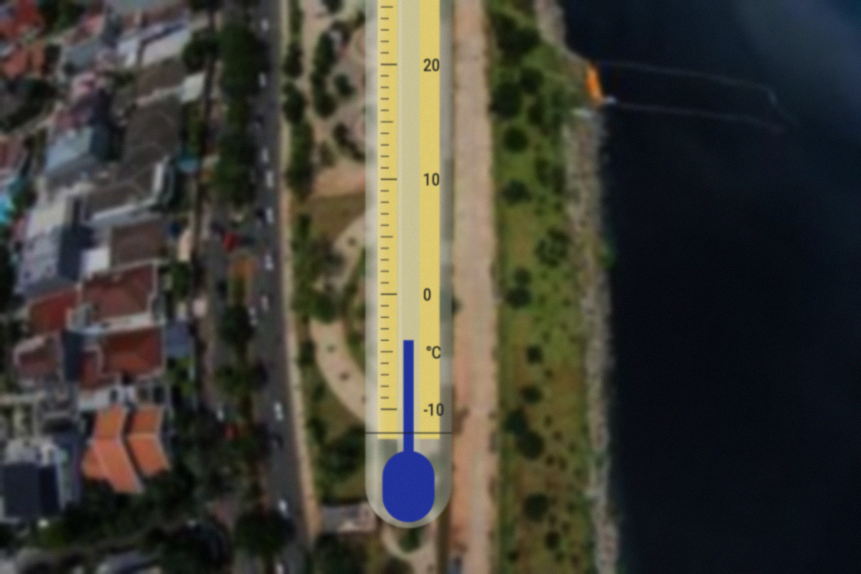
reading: value=-4 unit=°C
